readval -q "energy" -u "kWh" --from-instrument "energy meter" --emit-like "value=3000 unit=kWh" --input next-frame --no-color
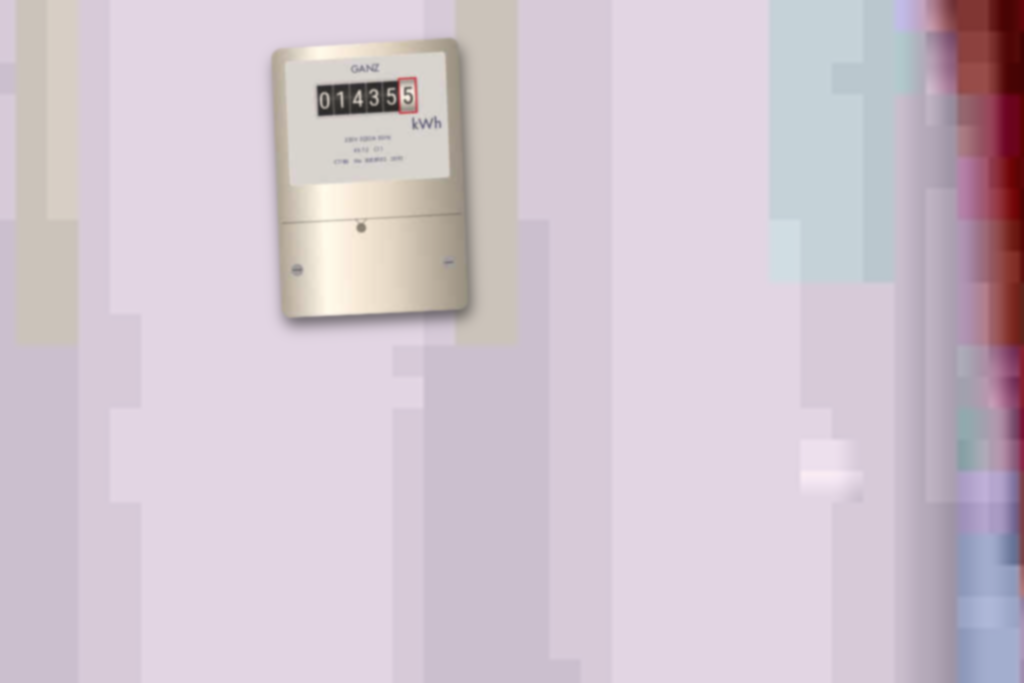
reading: value=1435.5 unit=kWh
